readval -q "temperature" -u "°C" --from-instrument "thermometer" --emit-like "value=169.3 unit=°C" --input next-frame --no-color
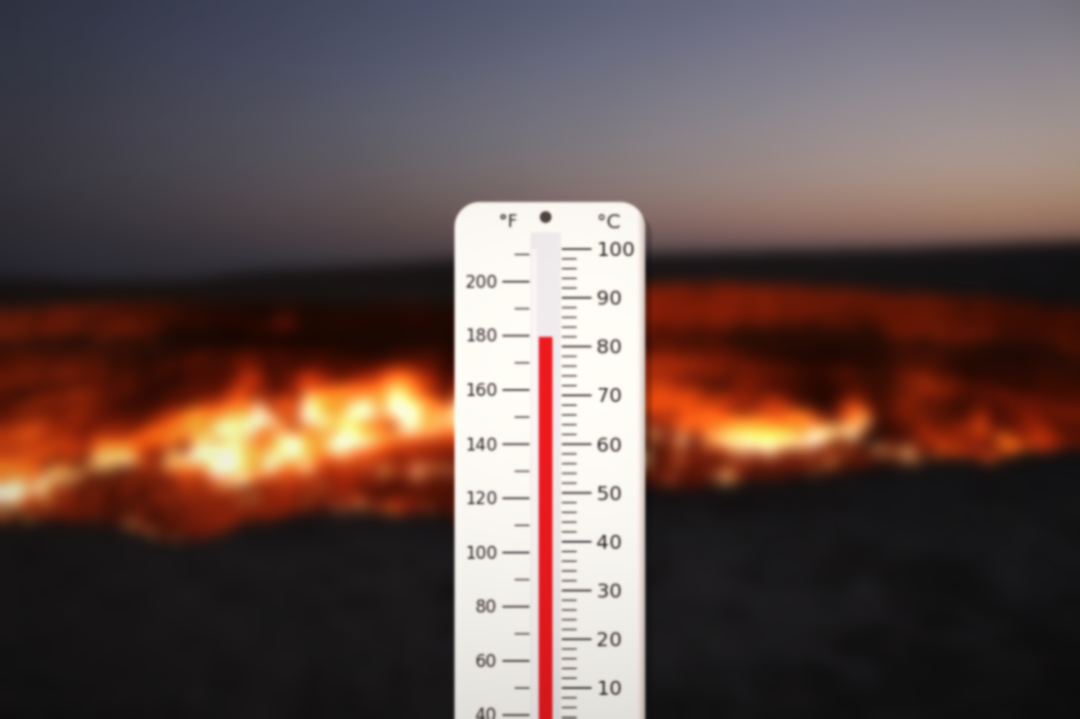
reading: value=82 unit=°C
